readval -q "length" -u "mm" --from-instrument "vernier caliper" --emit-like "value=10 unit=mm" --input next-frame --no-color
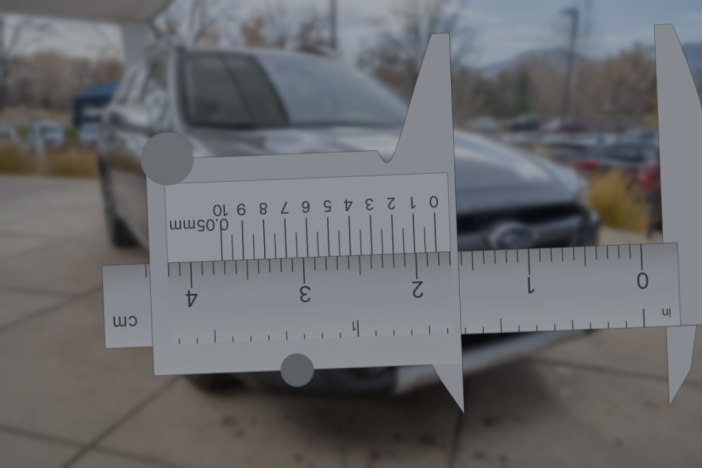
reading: value=18.2 unit=mm
